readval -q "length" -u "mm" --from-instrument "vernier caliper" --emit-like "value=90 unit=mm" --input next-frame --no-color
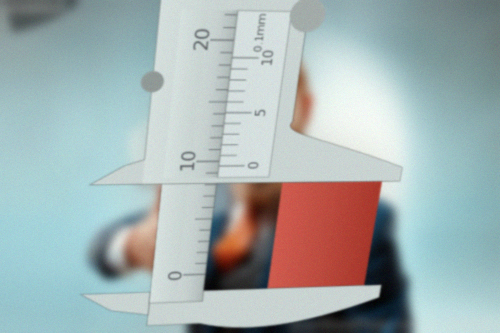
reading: value=9.6 unit=mm
